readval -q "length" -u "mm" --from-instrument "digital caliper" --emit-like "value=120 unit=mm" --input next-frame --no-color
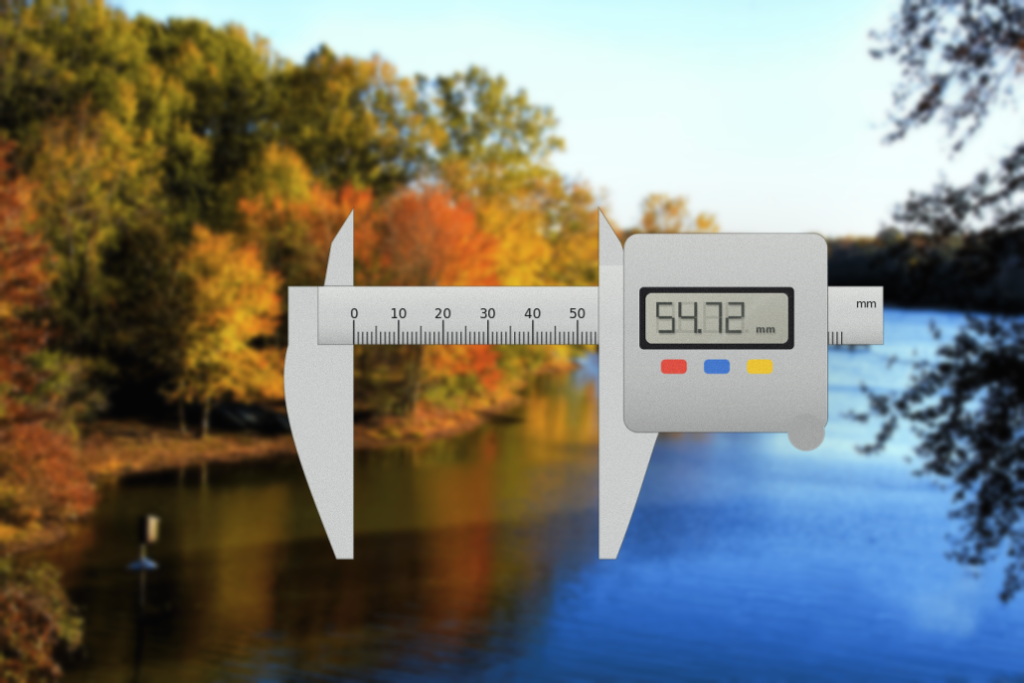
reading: value=54.72 unit=mm
